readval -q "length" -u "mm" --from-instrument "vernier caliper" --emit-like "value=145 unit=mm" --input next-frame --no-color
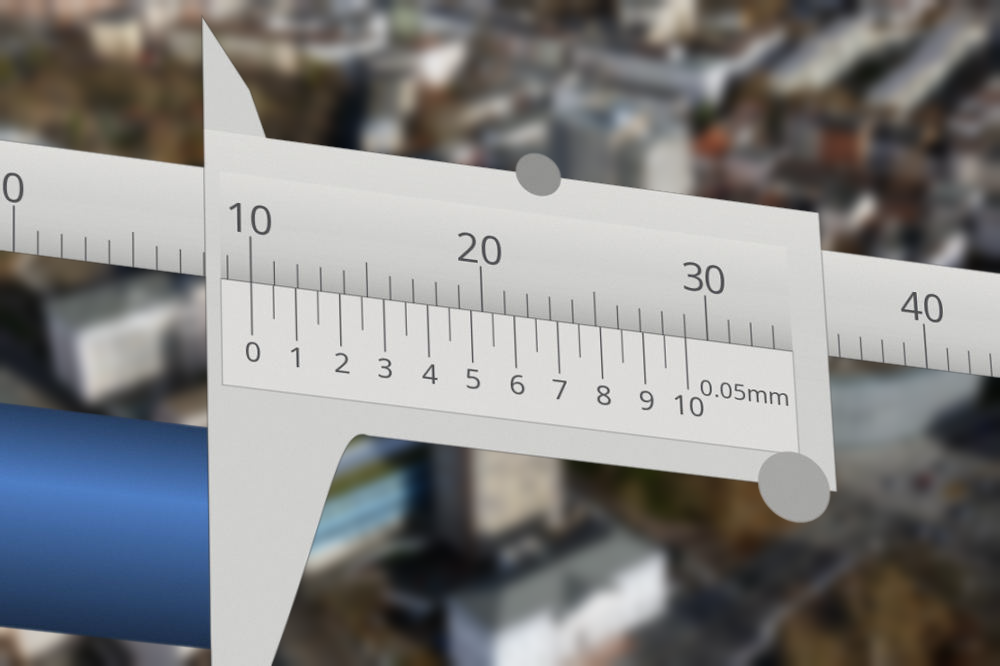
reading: value=10.0 unit=mm
